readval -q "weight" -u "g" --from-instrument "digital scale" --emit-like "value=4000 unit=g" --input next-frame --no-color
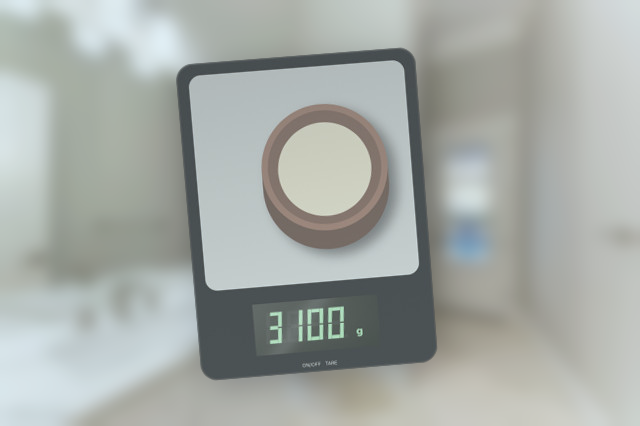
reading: value=3100 unit=g
